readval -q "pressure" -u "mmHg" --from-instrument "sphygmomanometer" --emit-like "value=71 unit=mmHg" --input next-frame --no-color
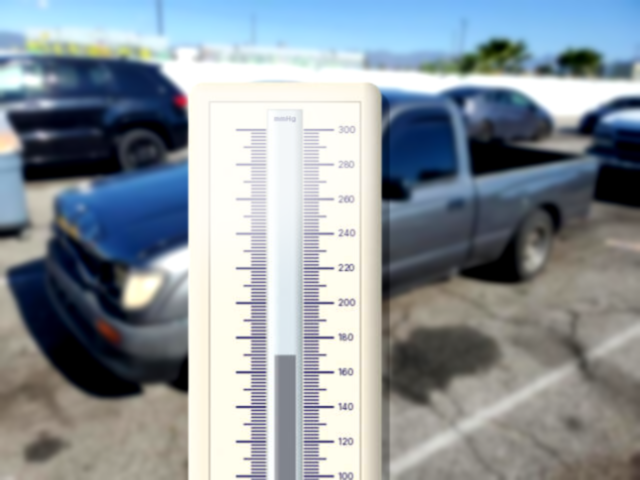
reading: value=170 unit=mmHg
